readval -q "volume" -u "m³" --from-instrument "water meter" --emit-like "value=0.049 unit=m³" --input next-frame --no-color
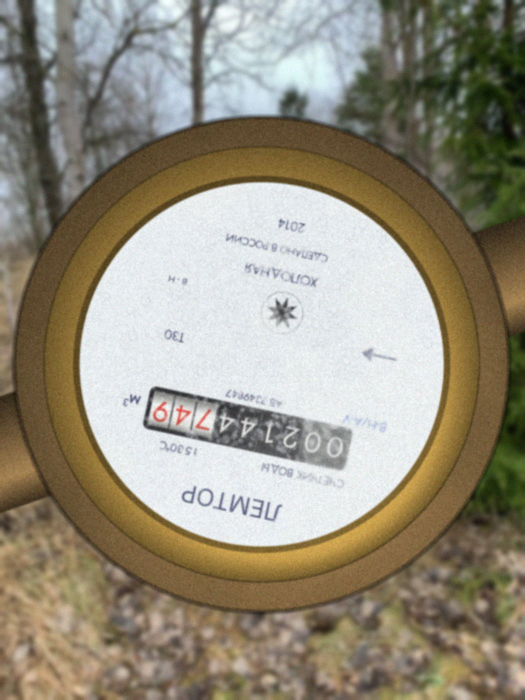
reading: value=2144.749 unit=m³
